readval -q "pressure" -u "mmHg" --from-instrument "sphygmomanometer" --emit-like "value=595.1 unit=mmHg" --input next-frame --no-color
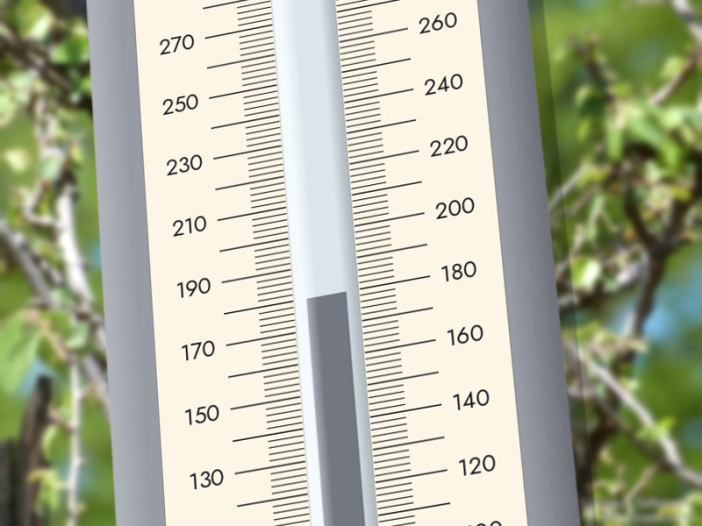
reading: value=180 unit=mmHg
